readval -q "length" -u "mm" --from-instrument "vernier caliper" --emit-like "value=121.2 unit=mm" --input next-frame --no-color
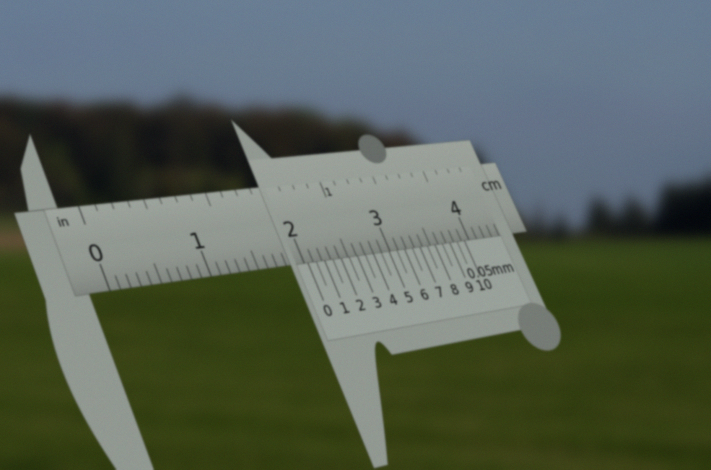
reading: value=20.4 unit=mm
